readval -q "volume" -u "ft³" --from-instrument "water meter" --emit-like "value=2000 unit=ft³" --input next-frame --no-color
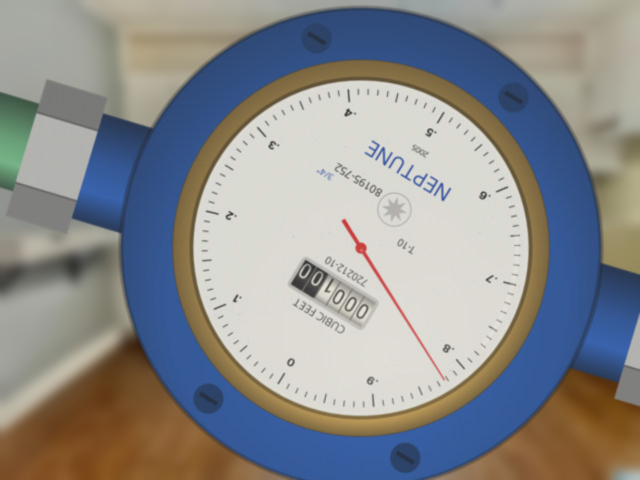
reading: value=99.82 unit=ft³
